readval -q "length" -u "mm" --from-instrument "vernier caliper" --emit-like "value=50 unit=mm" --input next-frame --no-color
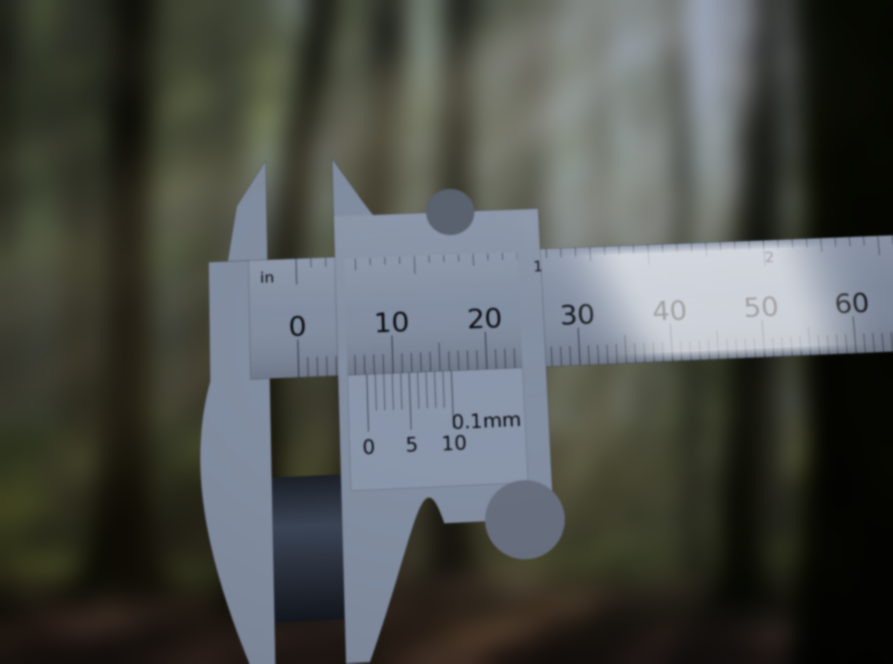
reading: value=7.2 unit=mm
